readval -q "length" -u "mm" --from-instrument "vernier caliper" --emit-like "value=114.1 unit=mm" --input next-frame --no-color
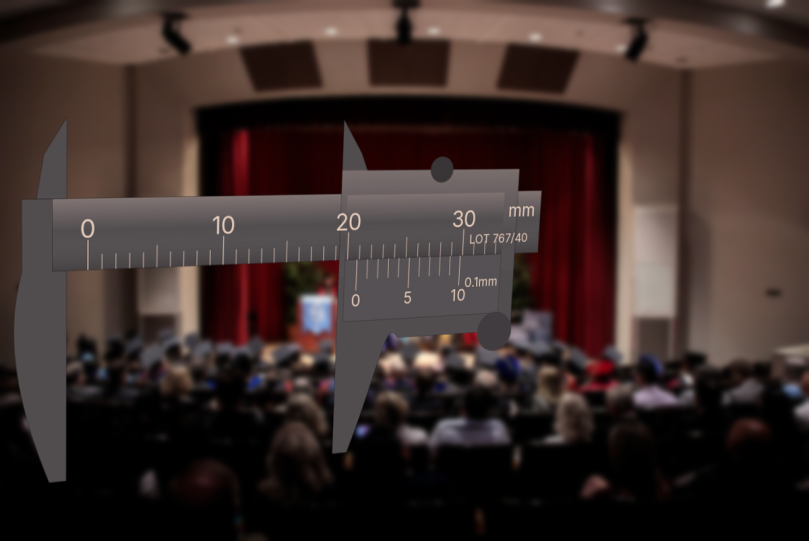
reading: value=20.8 unit=mm
